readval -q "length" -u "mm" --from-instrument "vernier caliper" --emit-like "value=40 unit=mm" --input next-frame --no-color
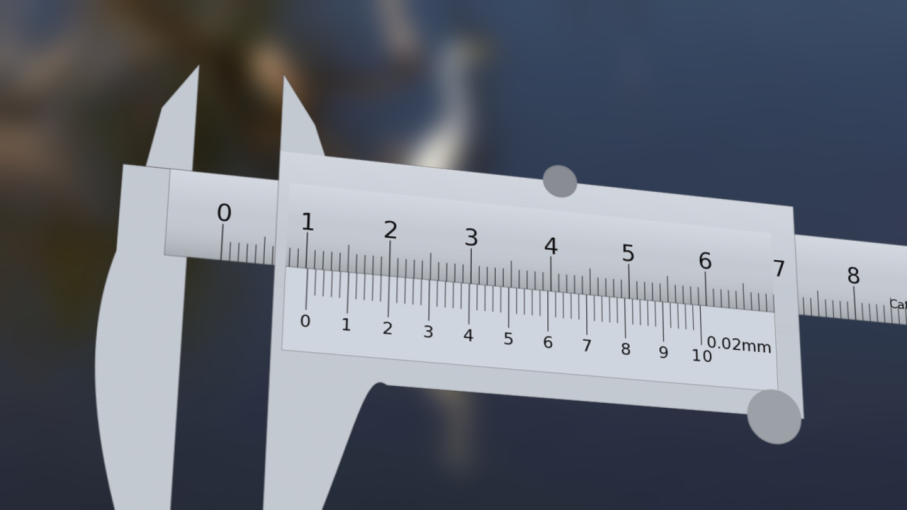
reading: value=10.2 unit=mm
